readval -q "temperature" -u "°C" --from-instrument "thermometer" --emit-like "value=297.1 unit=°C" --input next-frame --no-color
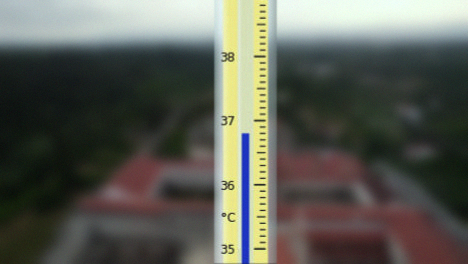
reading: value=36.8 unit=°C
